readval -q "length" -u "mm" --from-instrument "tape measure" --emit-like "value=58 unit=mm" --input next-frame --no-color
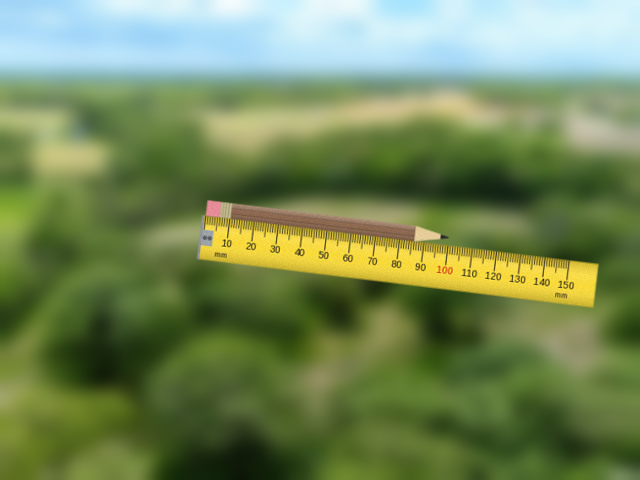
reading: value=100 unit=mm
